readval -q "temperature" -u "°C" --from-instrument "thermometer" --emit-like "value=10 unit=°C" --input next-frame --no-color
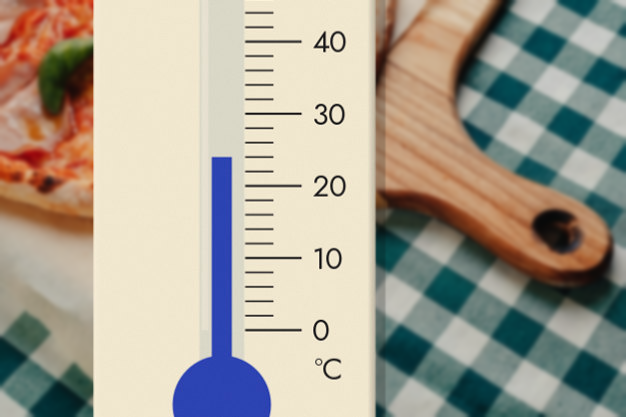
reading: value=24 unit=°C
